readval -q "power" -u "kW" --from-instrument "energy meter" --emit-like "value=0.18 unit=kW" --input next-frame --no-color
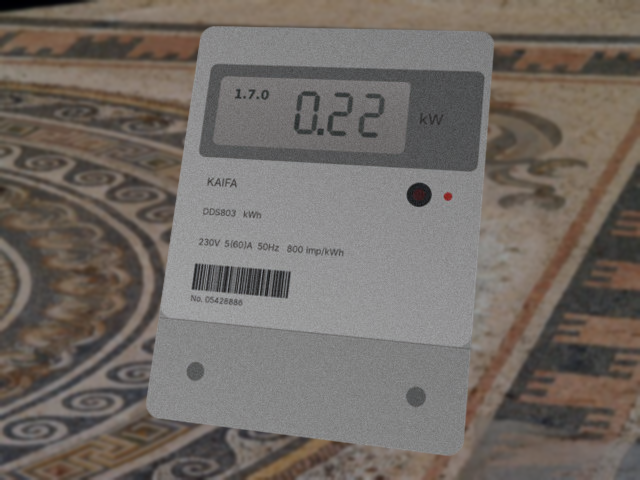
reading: value=0.22 unit=kW
